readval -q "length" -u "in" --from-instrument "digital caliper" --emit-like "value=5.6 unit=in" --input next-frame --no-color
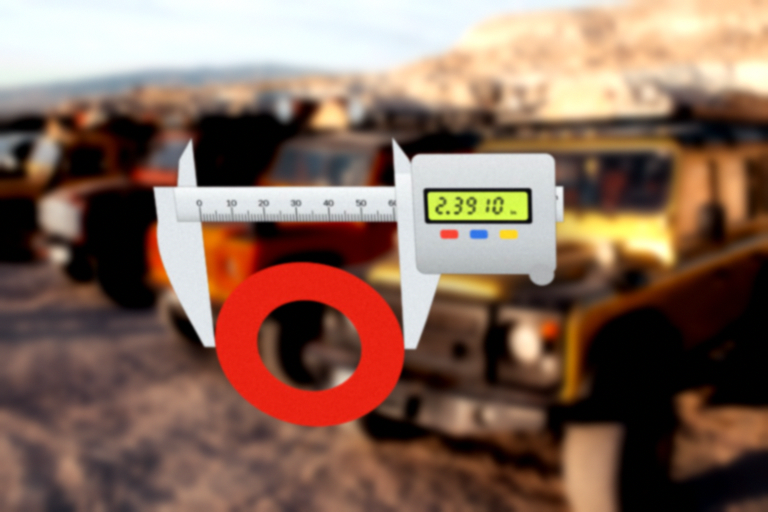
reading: value=2.3910 unit=in
